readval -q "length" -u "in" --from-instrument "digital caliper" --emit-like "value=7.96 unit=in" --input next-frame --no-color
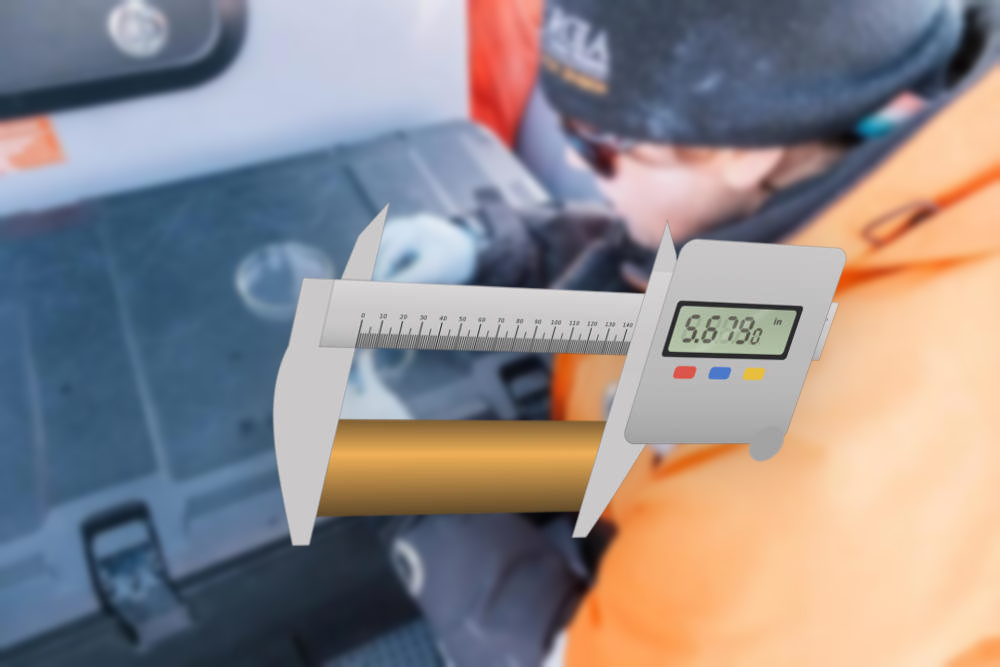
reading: value=5.6790 unit=in
